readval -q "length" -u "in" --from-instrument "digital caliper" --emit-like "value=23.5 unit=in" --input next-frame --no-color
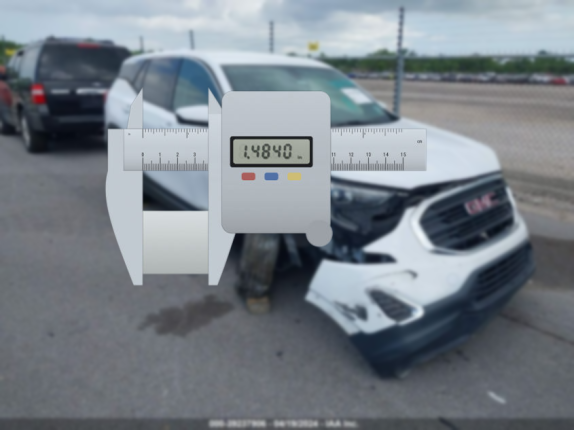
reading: value=1.4840 unit=in
